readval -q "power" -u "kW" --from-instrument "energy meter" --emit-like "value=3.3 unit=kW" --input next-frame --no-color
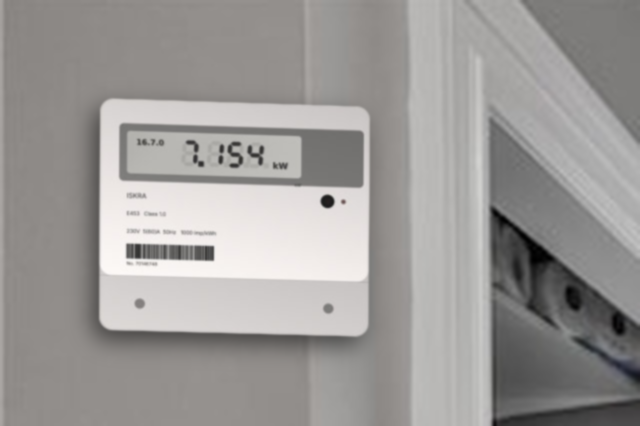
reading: value=7.154 unit=kW
